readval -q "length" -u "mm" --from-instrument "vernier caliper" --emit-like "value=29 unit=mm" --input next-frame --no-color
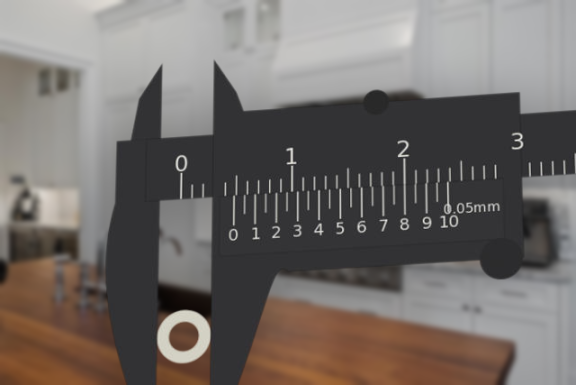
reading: value=4.8 unit=mm
